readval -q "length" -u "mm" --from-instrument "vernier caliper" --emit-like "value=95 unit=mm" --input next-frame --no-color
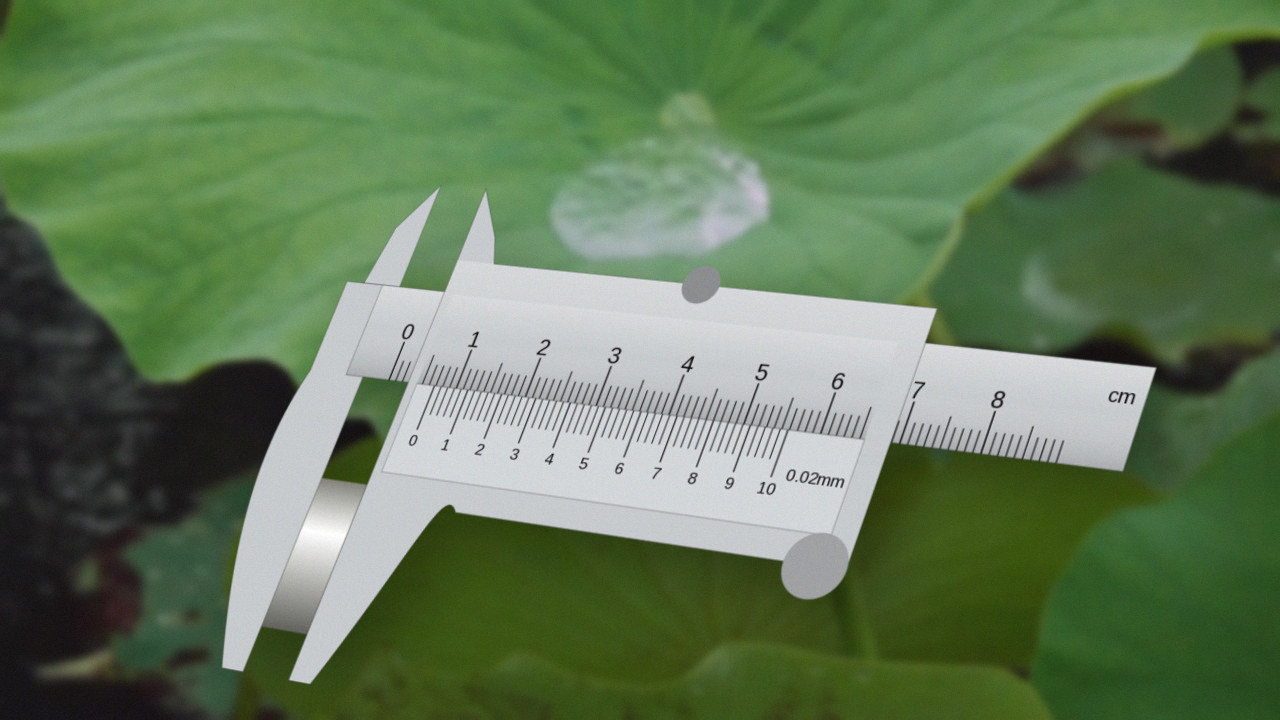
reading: value=6.8 unit=mm
